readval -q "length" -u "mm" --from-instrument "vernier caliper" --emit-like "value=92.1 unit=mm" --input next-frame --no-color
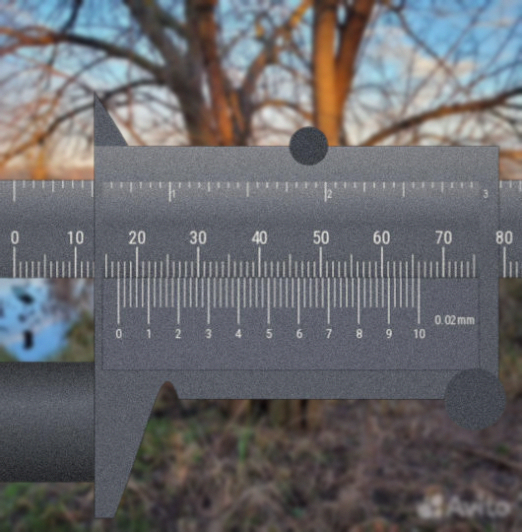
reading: value=17.0 unit=mm
